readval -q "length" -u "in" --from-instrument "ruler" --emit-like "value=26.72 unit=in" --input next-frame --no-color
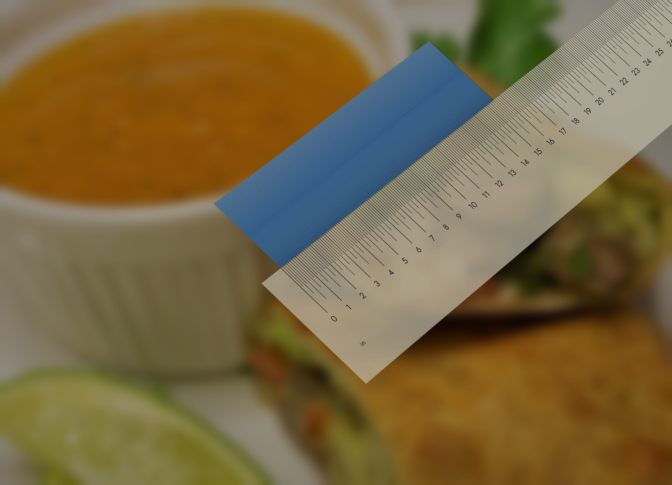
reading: value=15.5 unit=in
